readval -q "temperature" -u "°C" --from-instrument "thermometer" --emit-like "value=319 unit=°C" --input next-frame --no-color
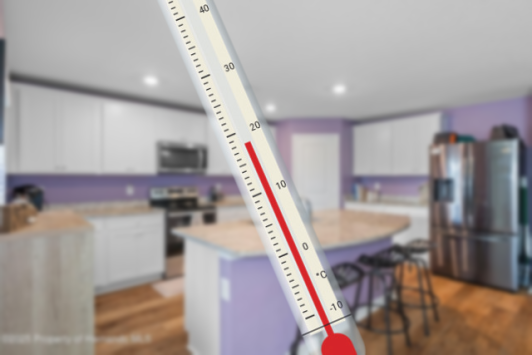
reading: value=18 unit=°C
